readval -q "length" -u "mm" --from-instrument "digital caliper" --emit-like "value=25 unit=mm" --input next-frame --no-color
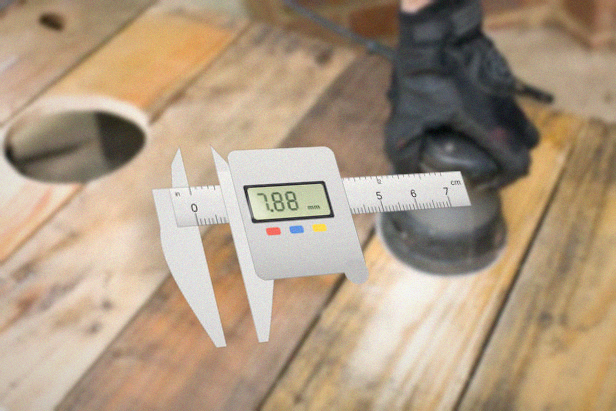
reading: value=7.88 unit=mm
